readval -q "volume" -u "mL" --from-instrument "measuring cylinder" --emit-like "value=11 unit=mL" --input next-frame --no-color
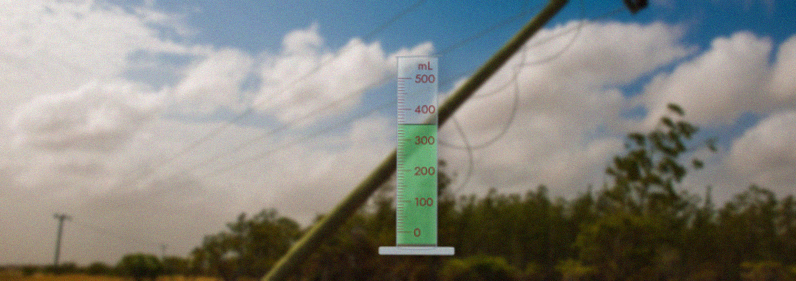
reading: value=350 unit=mL
